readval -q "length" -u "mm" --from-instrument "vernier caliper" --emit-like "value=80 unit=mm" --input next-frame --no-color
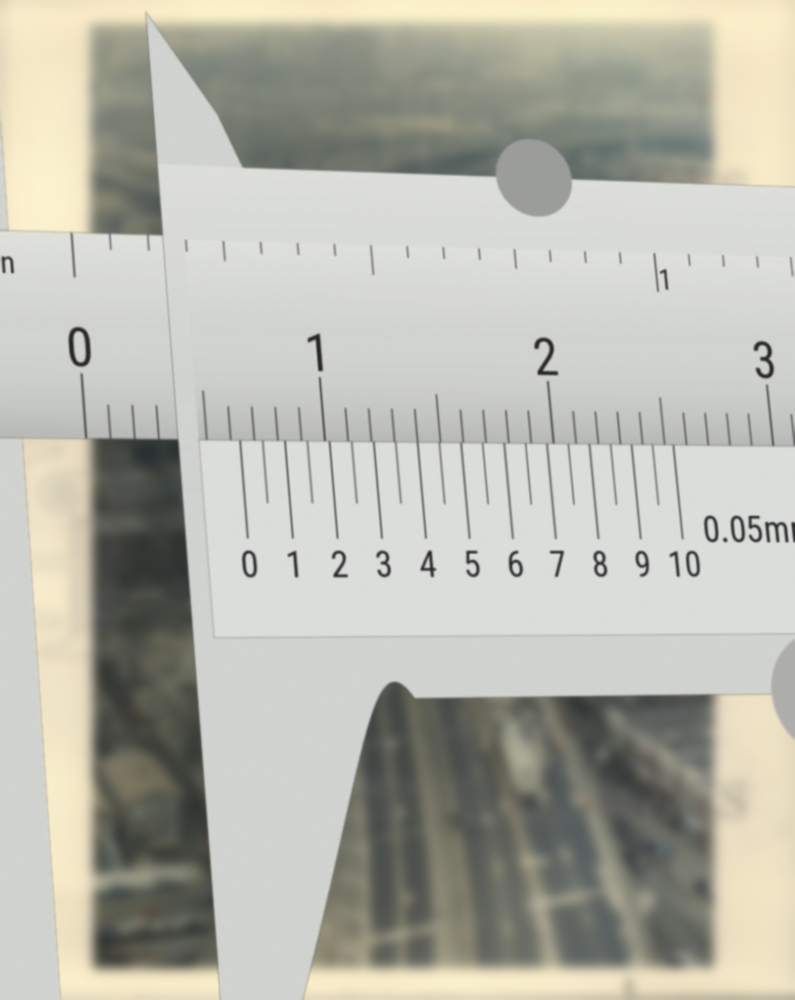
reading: value=6.4 unit=mm
